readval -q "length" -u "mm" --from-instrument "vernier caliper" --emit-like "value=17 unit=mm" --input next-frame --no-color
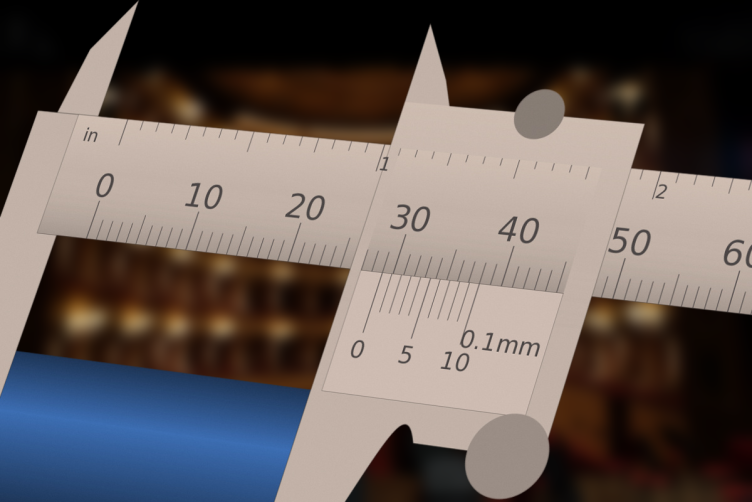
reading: value=29.0 unit=mm
